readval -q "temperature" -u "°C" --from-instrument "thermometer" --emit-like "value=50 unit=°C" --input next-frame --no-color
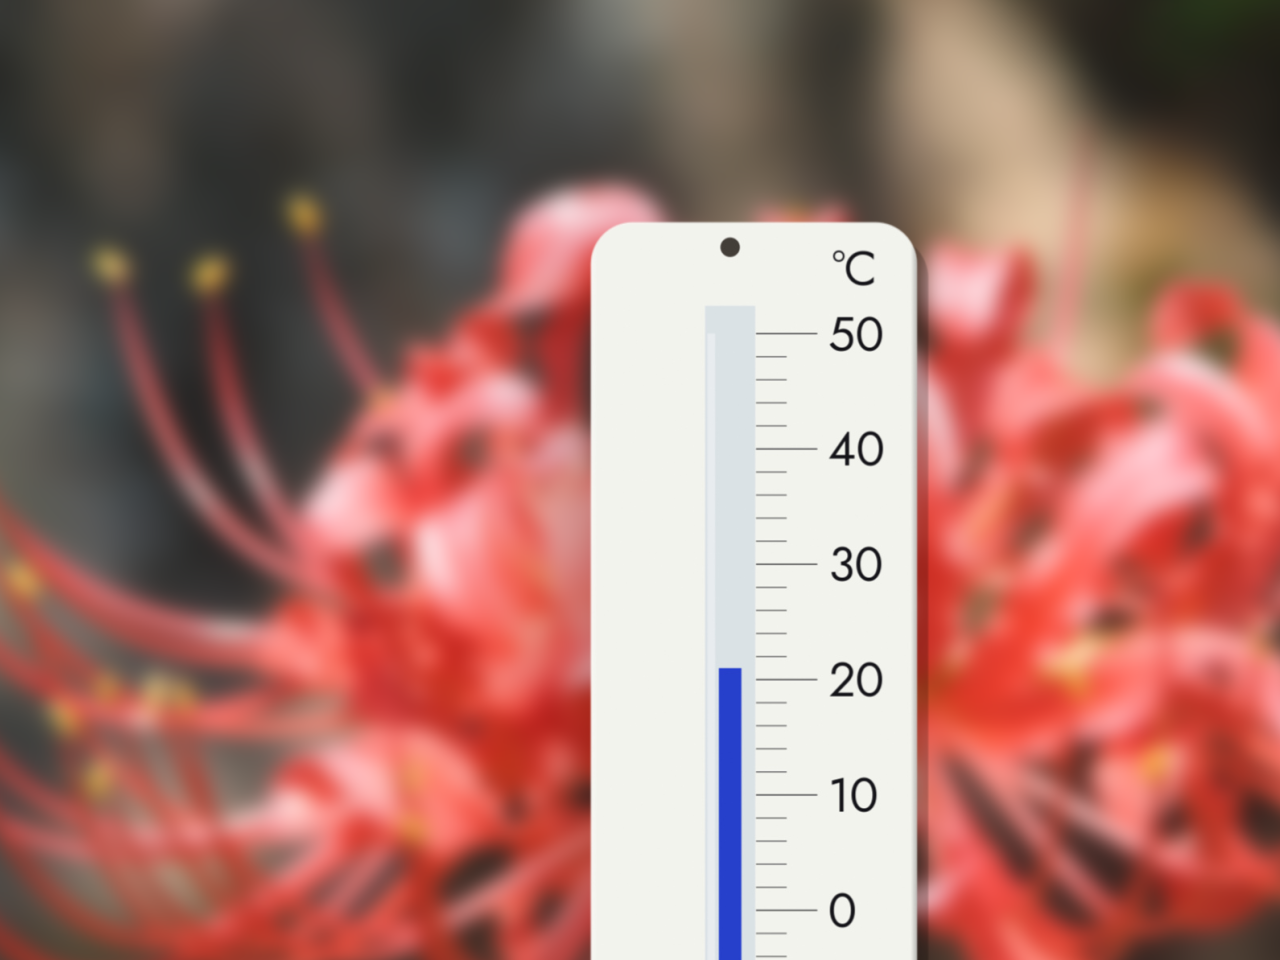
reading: value=21 unit=°C
